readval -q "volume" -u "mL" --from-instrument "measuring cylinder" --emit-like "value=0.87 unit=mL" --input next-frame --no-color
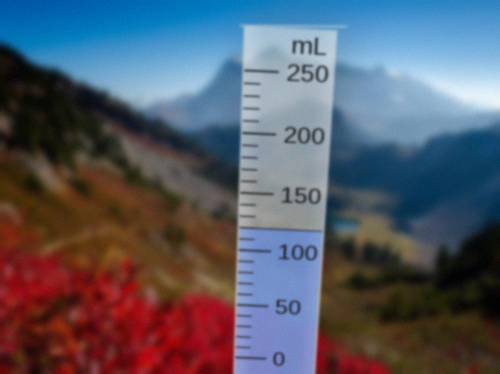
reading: value=120 unit=mL
